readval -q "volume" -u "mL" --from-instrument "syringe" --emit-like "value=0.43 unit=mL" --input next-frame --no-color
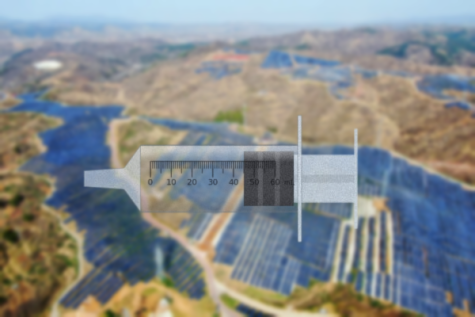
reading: value=45 unit=mL
